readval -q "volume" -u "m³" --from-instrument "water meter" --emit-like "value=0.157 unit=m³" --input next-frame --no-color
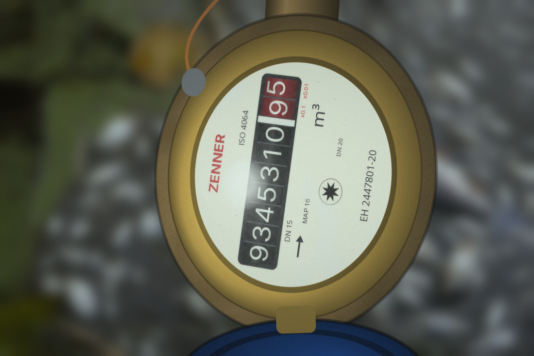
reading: value=9345310.95 unit=m³
